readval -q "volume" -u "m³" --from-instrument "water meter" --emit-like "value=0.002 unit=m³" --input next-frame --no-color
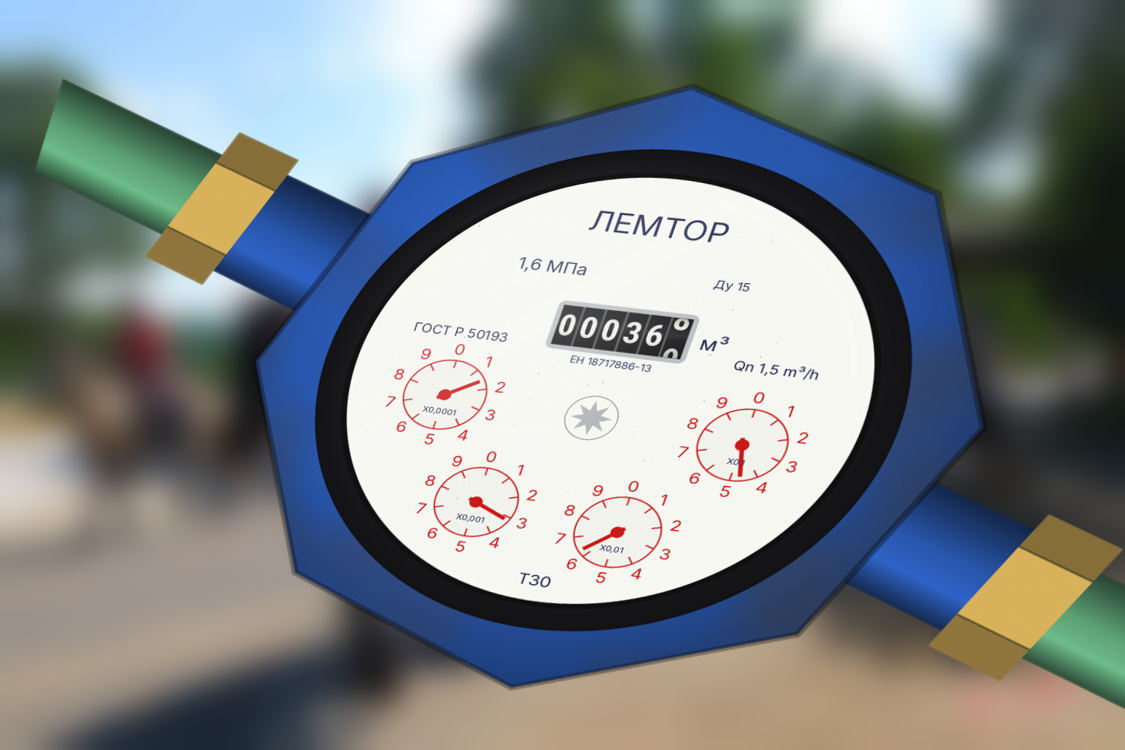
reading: value=368.4631 unit=m³
